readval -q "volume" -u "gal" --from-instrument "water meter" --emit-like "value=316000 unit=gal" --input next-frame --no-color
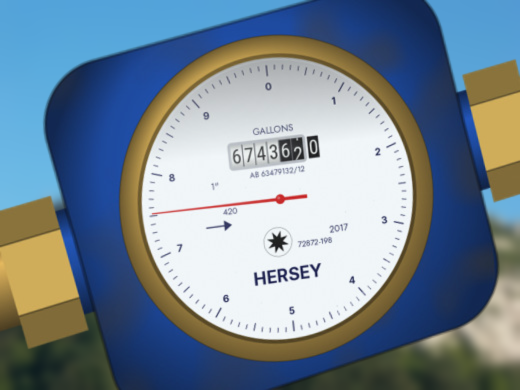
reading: value=6743617.5 unit=gal
